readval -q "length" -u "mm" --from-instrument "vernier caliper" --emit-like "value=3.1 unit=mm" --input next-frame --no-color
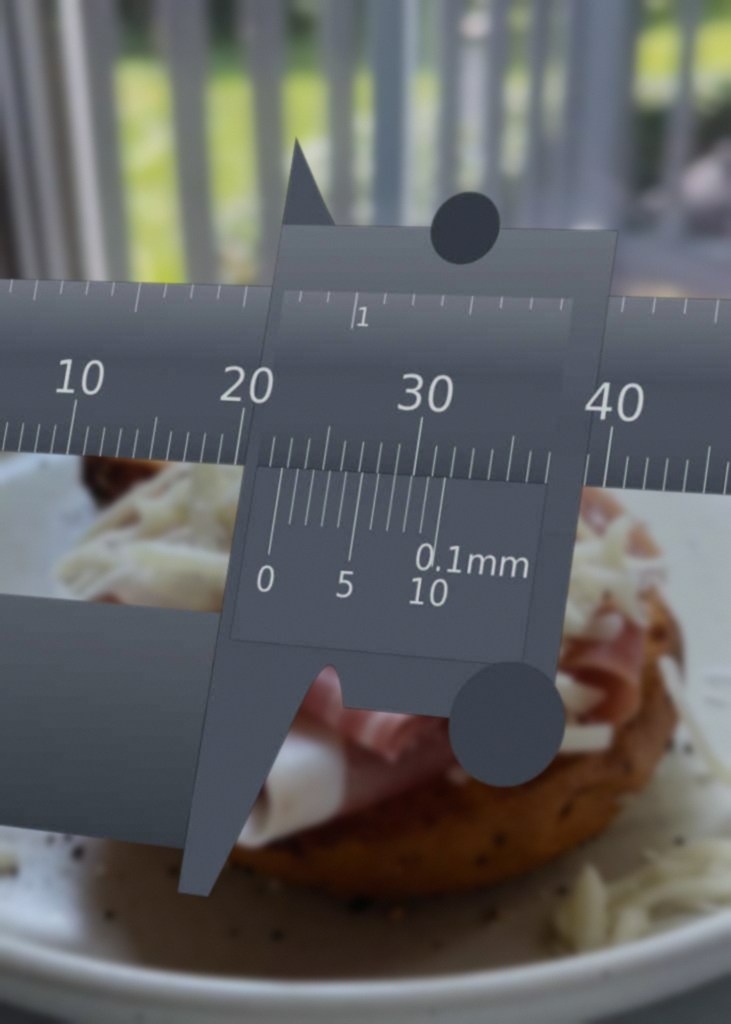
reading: value=22.7 unit=mm
